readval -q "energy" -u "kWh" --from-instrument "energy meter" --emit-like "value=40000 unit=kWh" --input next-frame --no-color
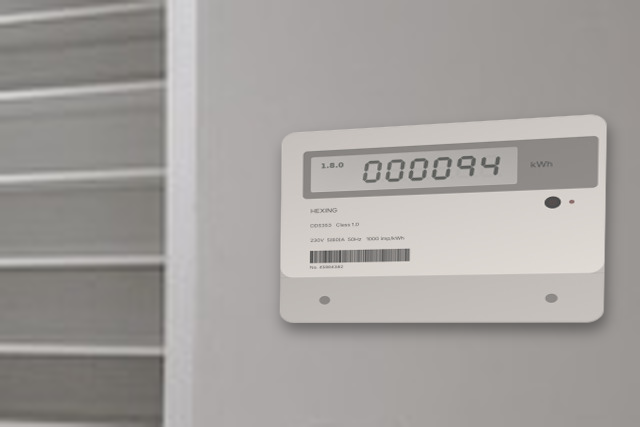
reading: value=94 unit=kWh
